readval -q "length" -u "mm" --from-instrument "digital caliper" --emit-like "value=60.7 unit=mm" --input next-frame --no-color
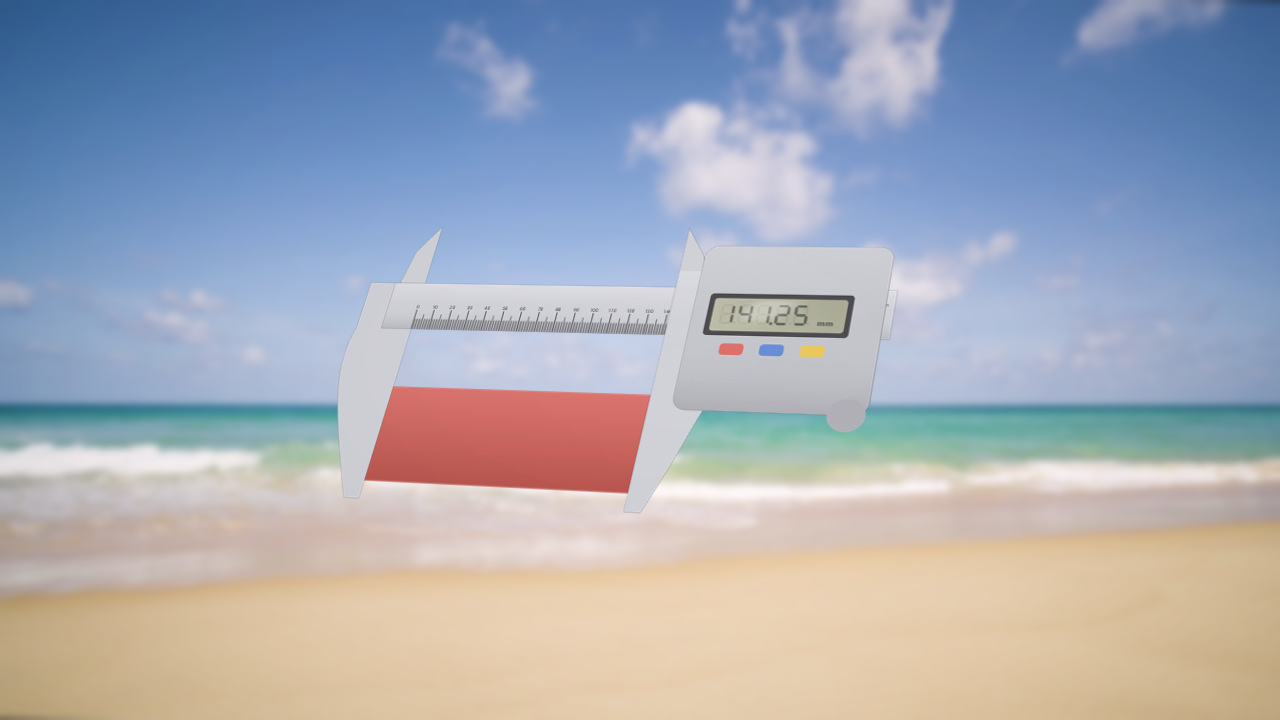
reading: value=141.25 unit=mm
